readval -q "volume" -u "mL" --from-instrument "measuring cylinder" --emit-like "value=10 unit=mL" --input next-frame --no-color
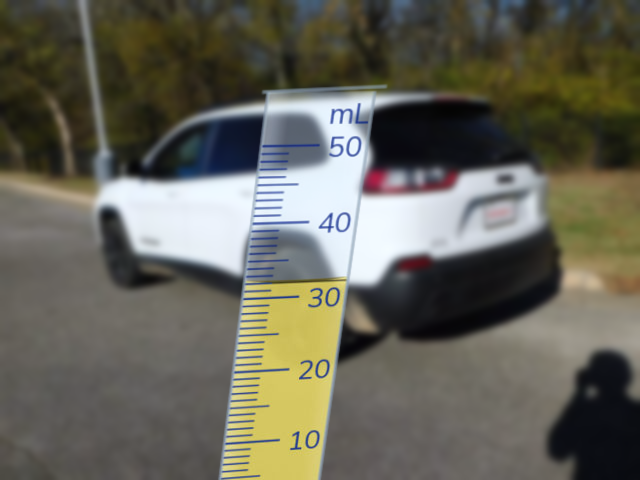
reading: value=32 unit=mL
